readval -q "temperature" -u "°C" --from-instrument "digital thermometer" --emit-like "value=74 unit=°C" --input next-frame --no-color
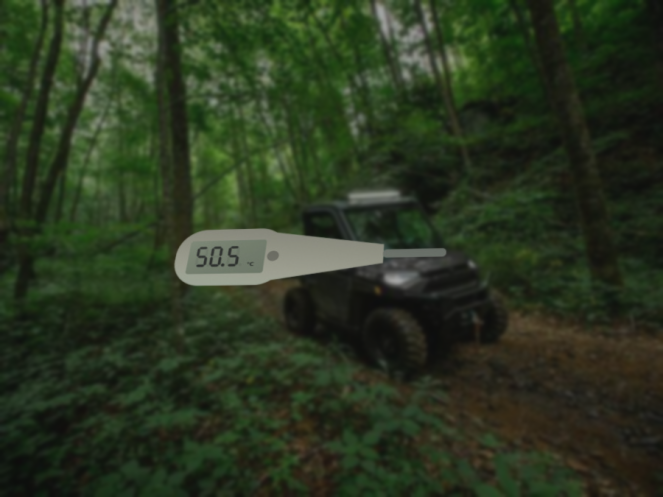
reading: value=50.5 unit=°C
